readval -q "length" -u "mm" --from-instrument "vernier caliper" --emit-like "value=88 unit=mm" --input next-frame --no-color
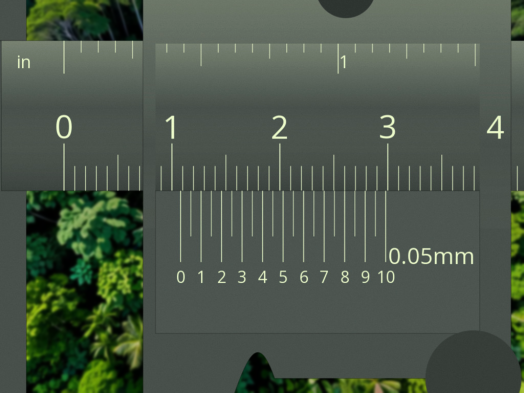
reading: value=10.8 unit=mm
